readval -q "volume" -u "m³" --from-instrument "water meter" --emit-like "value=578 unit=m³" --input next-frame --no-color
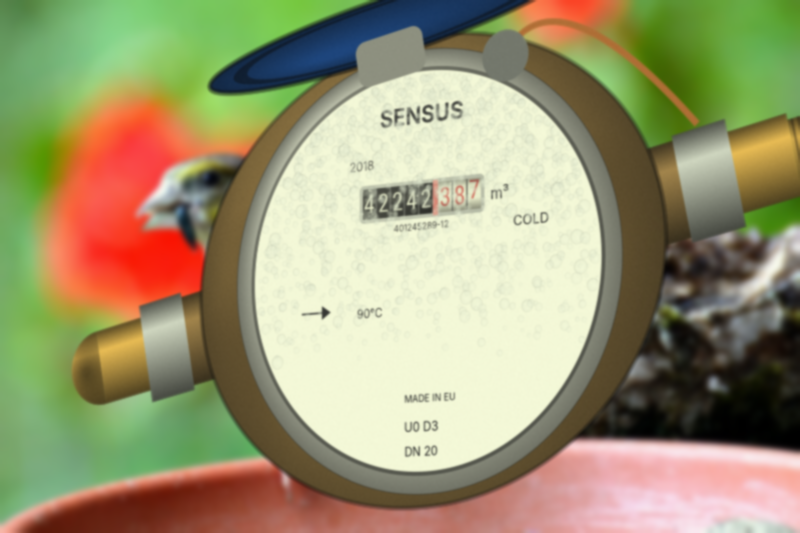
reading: value=42242.387 unit=m³
